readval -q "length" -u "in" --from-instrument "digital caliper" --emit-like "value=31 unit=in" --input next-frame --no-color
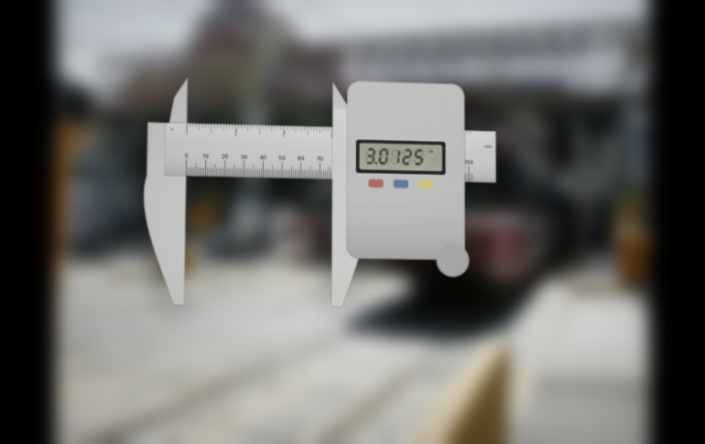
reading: value=3.0125 unit=in
